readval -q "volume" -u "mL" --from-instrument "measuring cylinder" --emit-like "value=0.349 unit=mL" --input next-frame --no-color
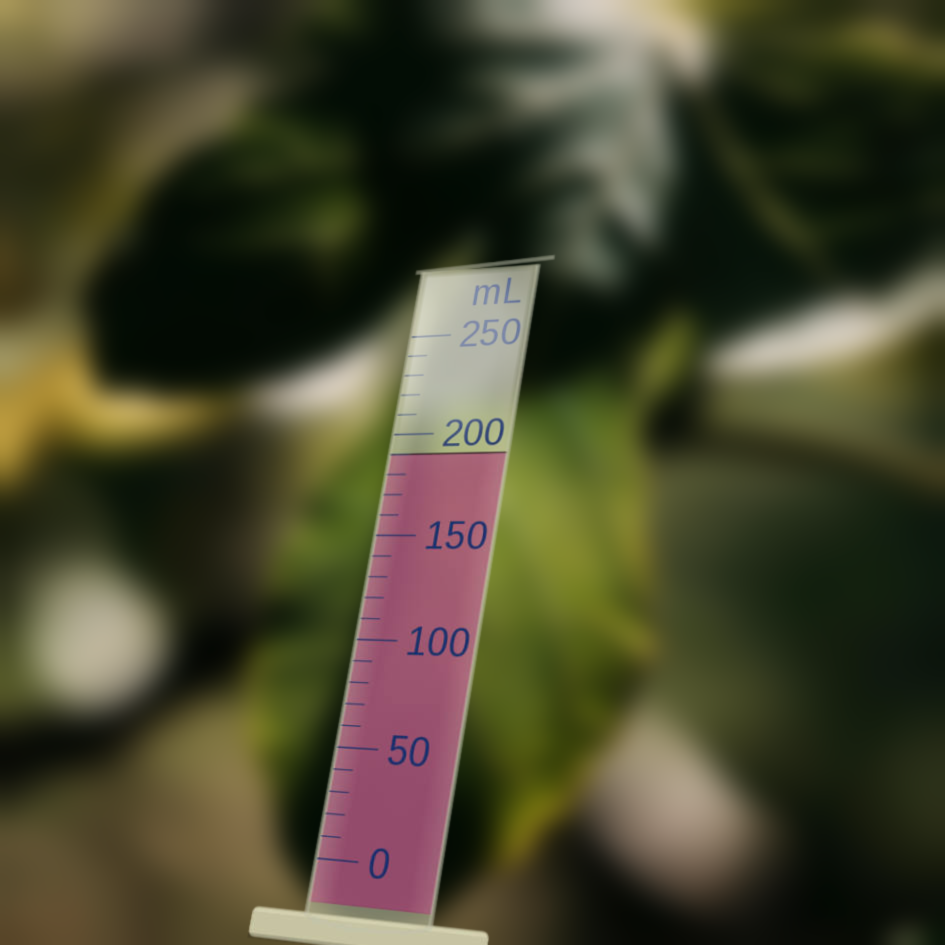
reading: value=190 unit=mL
